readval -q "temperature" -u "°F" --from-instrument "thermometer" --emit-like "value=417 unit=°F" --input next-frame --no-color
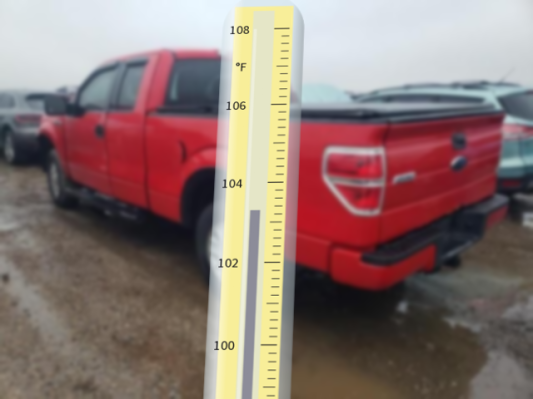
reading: value=103.3 unit=°F
